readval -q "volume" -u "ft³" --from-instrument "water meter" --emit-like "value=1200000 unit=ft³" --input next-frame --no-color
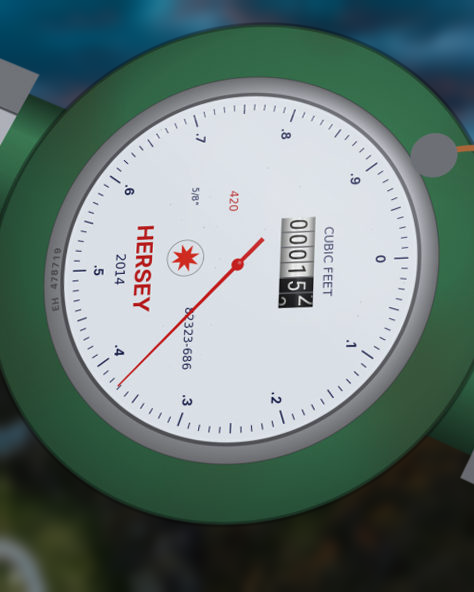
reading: value=152.37 unit=ft³
